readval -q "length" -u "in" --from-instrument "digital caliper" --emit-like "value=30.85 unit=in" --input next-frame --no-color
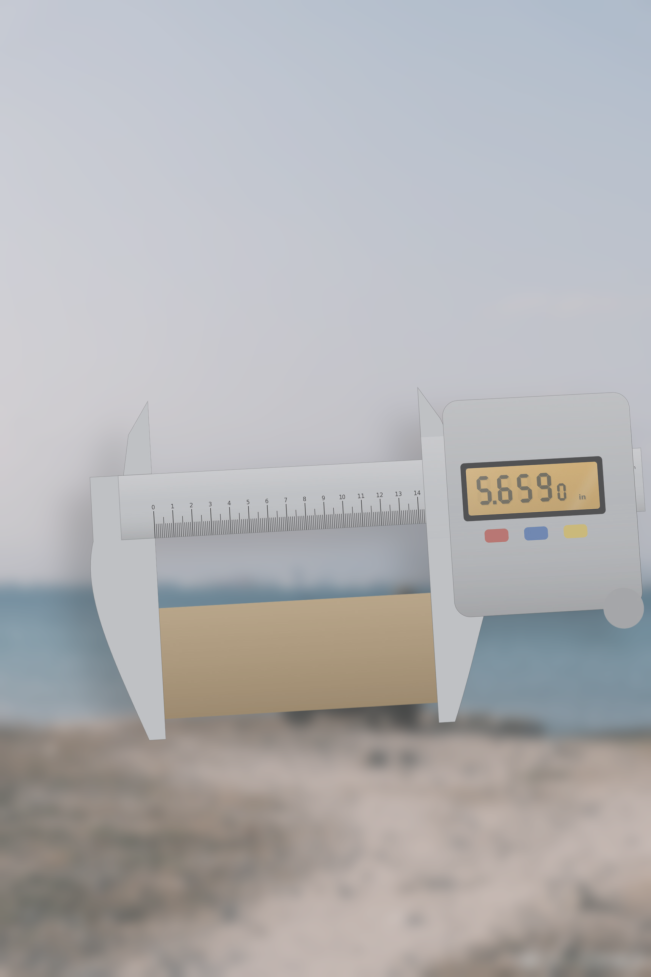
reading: value=5.6590 unit=in
